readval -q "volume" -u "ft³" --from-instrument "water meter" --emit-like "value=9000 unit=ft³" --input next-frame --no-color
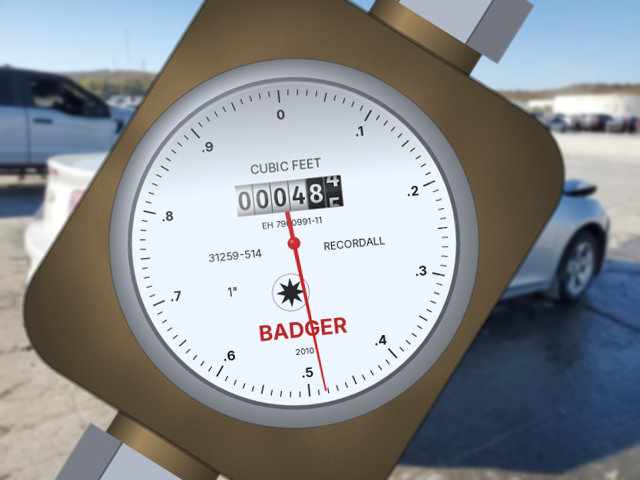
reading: value=484.48 unit=ft³
